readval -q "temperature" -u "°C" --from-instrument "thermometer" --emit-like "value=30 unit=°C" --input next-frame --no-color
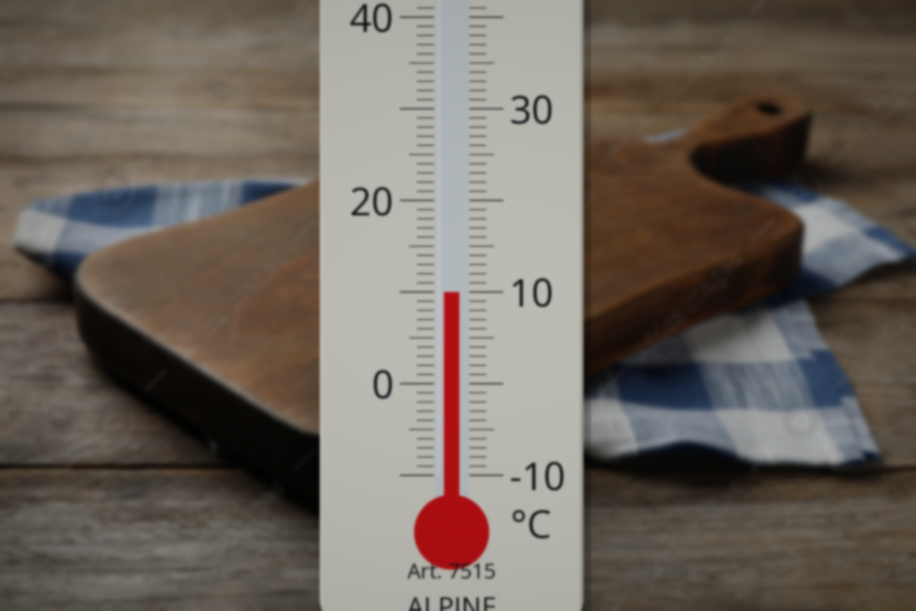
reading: value=10 unit=°C
